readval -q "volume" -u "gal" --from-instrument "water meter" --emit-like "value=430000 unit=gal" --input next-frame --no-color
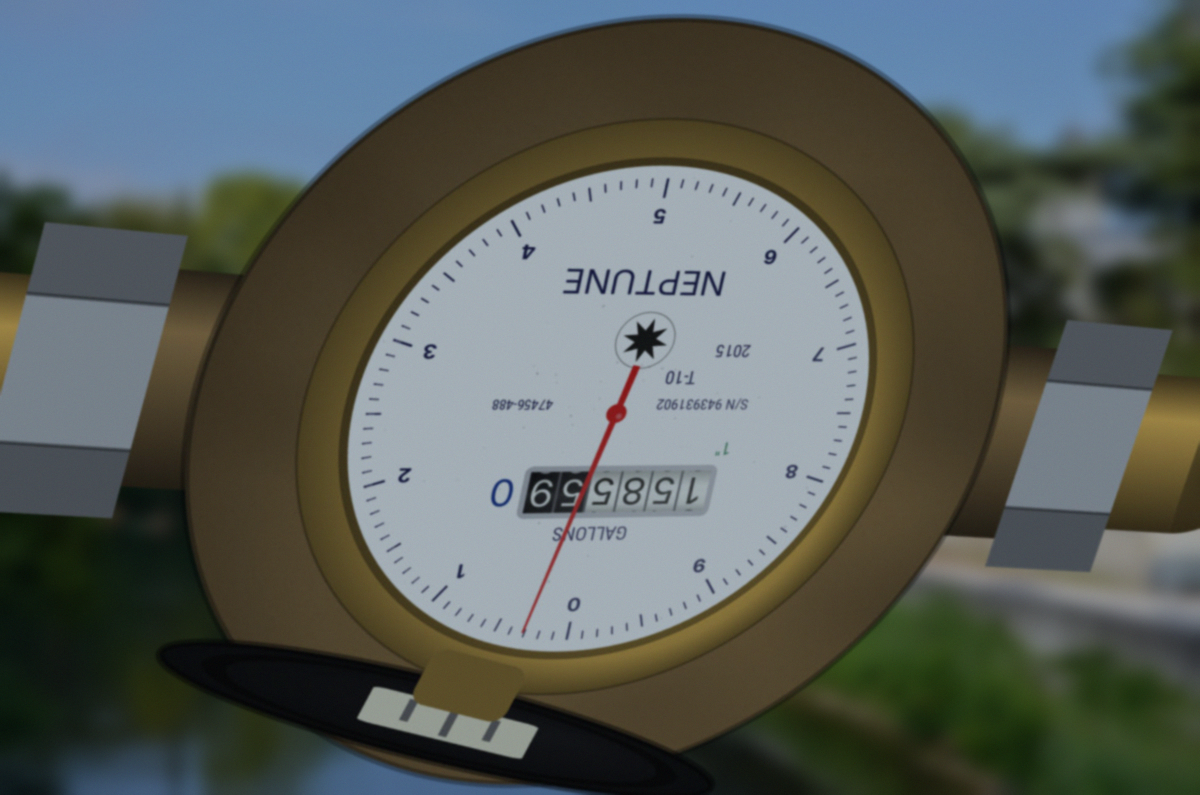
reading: value=1585590.3 unit=gal
